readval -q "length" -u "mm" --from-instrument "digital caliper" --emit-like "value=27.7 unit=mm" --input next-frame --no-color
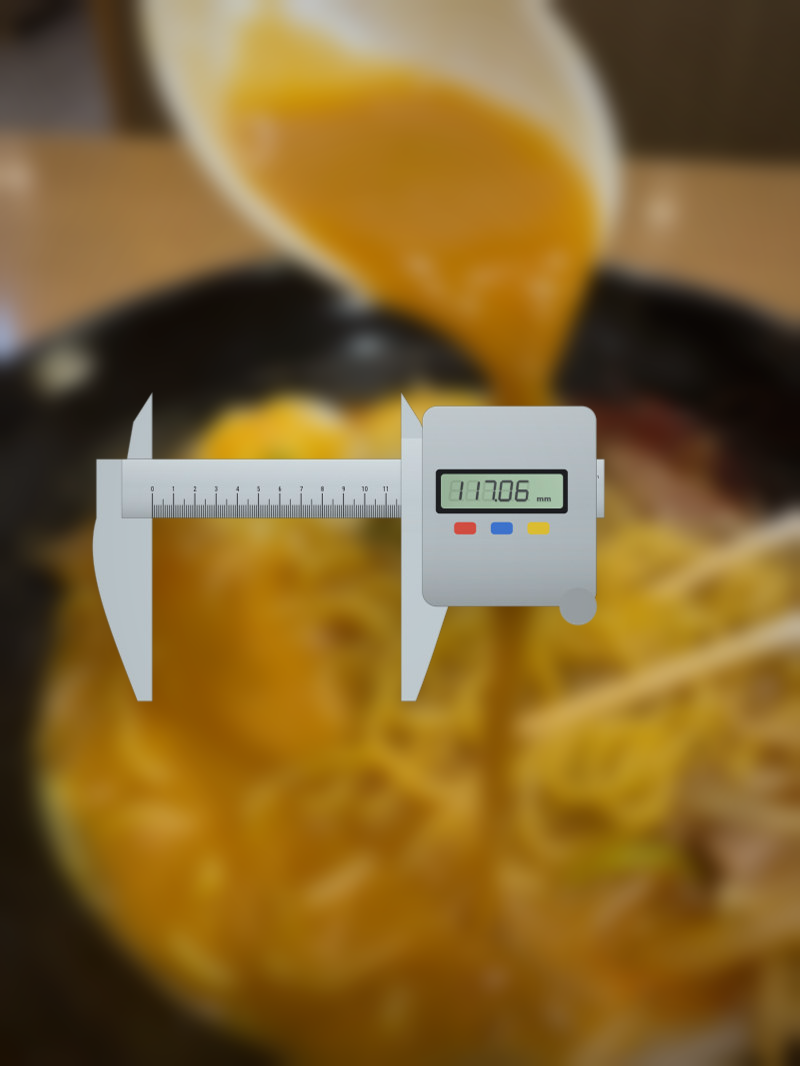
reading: value=117.06 unit=mm
